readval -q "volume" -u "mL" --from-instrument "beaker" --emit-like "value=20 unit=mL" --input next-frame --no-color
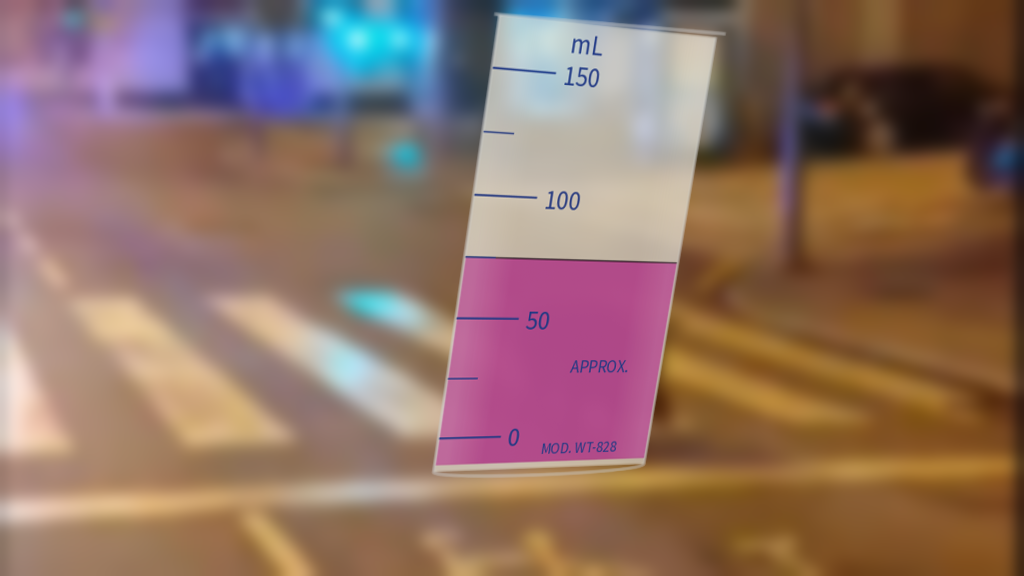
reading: value=75 unit=mL
